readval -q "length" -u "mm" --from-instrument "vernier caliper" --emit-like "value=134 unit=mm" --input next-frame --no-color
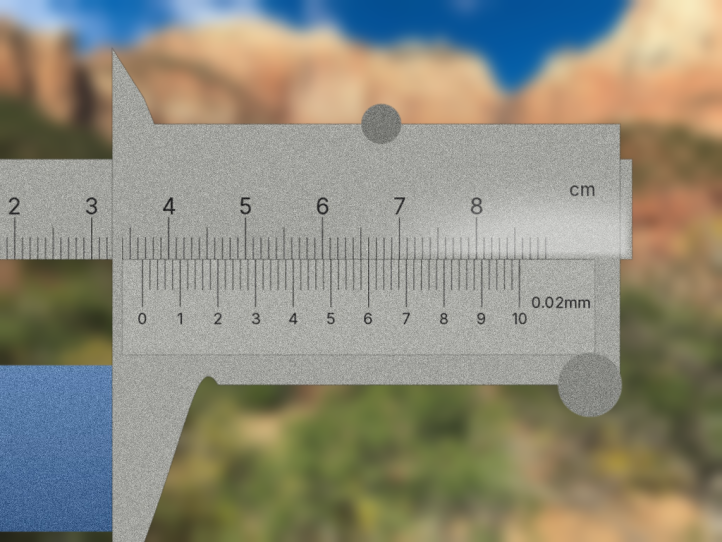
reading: value=36.6 unit=mm
